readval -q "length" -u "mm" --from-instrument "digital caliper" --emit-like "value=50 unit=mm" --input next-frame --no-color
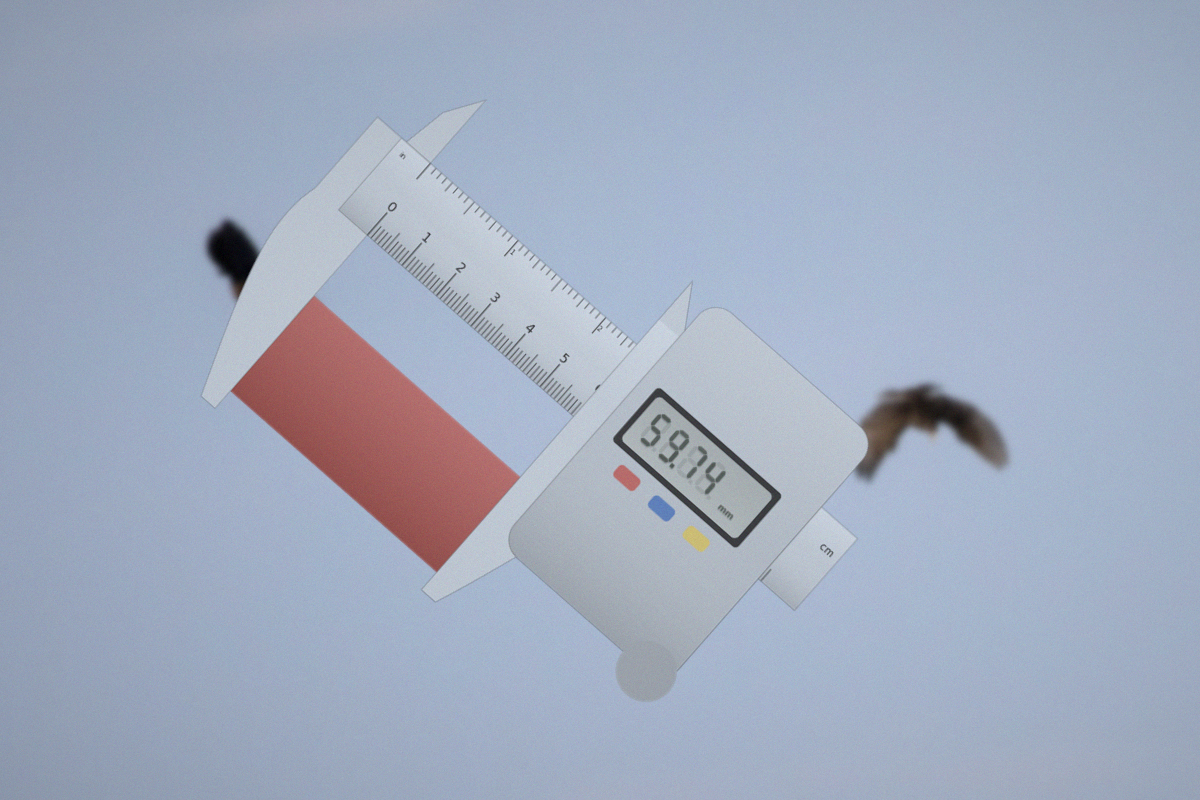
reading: value=59.74 unit=mm
